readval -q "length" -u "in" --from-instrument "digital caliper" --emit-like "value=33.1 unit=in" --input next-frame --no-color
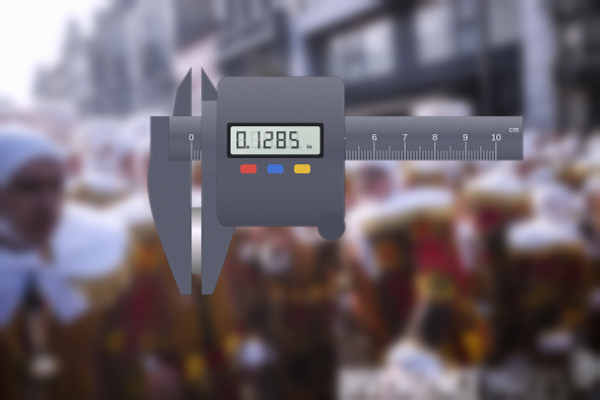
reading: value=0.1285 unit=in
